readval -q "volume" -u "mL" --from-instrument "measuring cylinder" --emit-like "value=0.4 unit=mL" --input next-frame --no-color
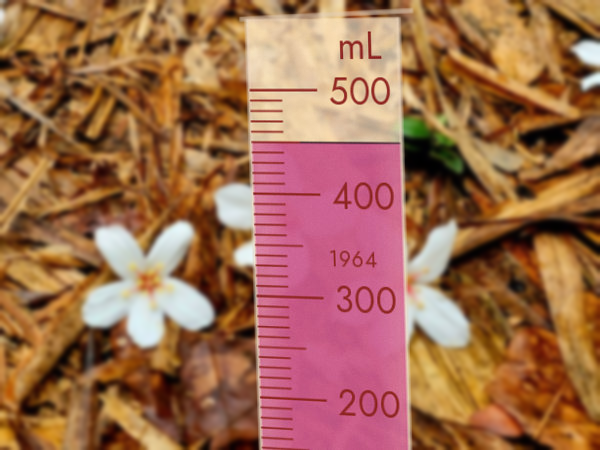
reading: value=450 unit=mL
